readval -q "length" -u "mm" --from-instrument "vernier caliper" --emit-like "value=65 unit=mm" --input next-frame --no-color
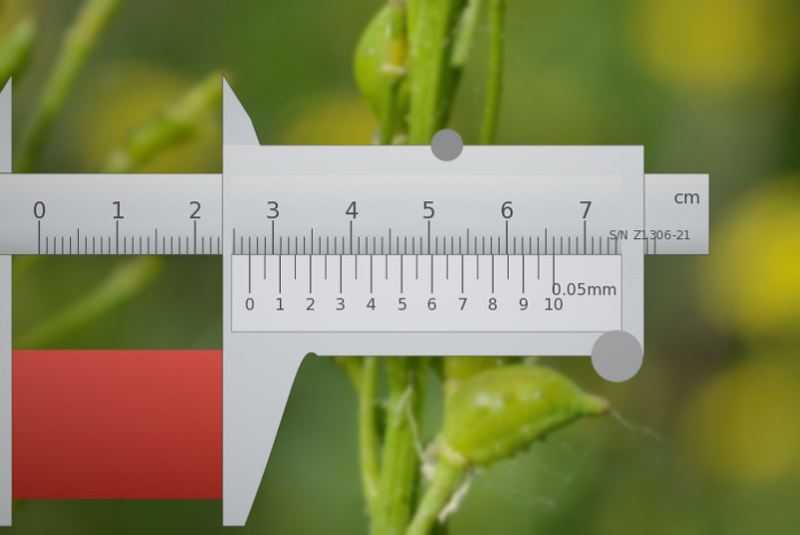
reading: value=27.0 unit=mm
